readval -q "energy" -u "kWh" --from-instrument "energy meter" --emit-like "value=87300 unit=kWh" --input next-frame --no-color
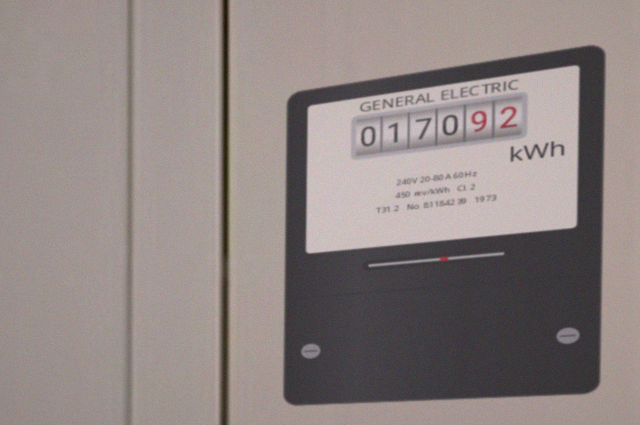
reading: value=170.92 unit=kWh
